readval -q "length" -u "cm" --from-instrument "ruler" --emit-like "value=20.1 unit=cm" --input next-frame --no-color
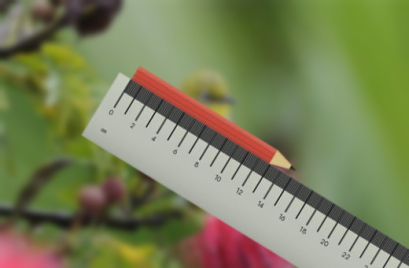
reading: value=15 unit=cm
